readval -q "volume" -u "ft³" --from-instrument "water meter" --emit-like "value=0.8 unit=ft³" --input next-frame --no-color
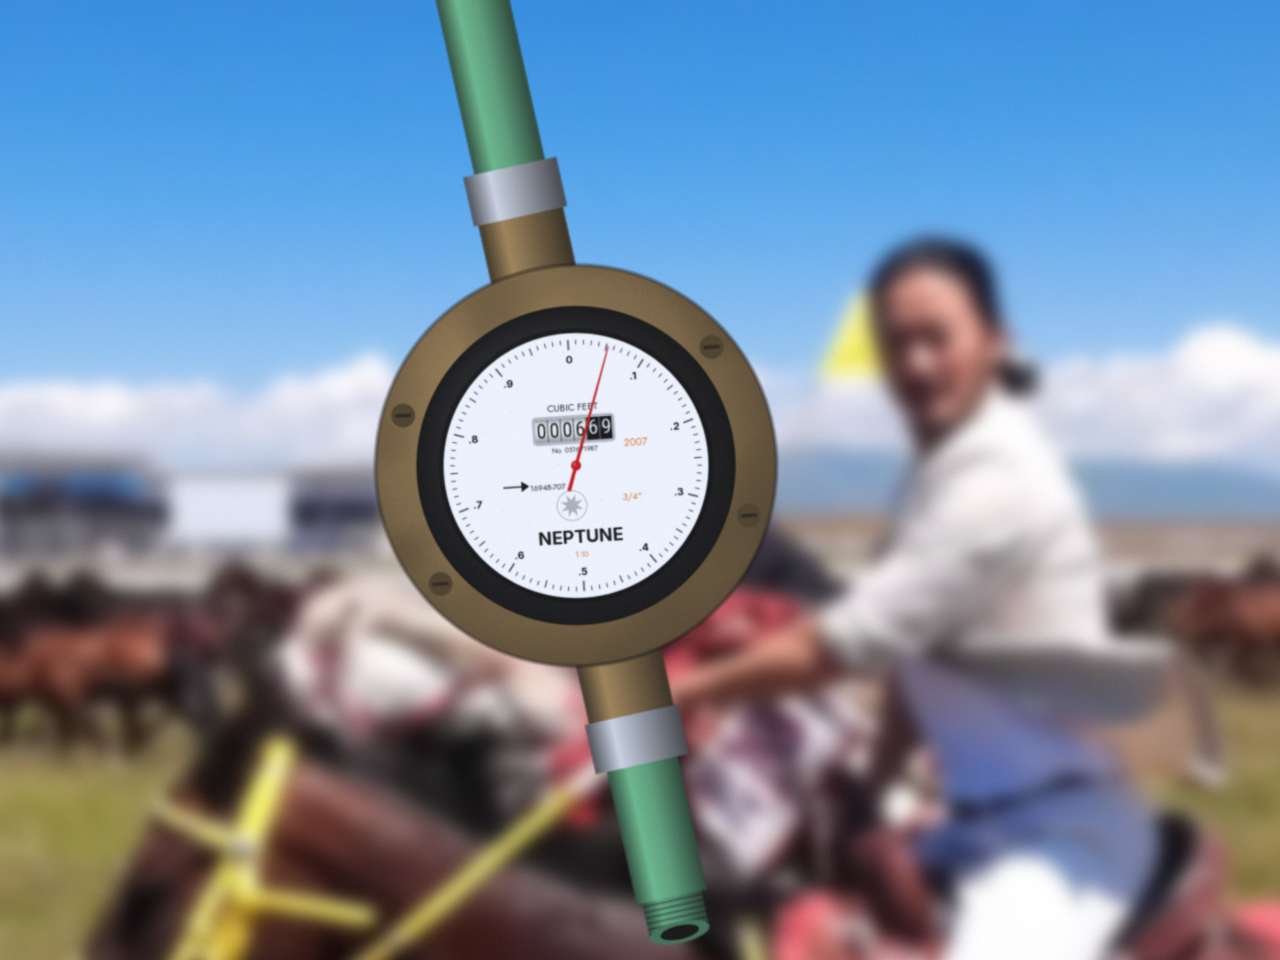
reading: value=669.05 unit=ft³
